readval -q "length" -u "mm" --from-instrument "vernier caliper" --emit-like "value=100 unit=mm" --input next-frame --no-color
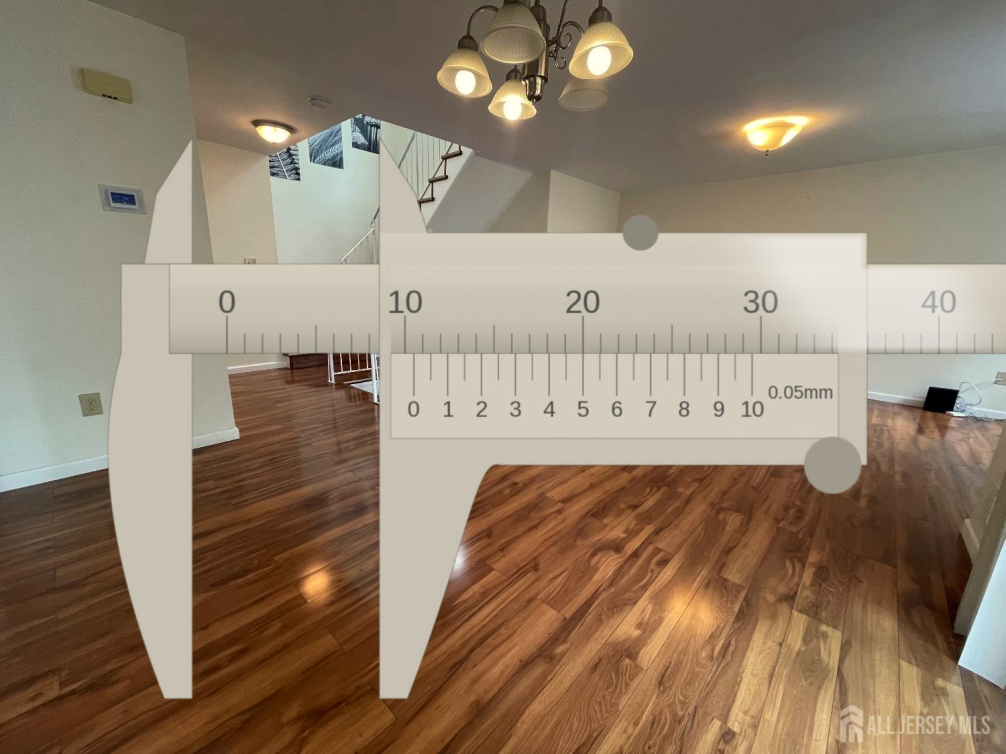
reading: value=10.5 unit=mm
